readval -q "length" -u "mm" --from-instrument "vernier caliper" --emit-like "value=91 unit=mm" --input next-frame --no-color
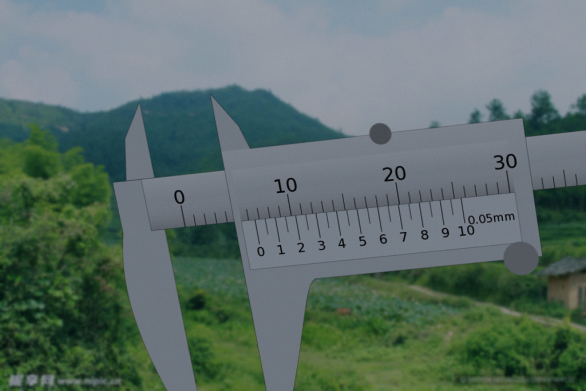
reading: value=6.6 unit=mm
